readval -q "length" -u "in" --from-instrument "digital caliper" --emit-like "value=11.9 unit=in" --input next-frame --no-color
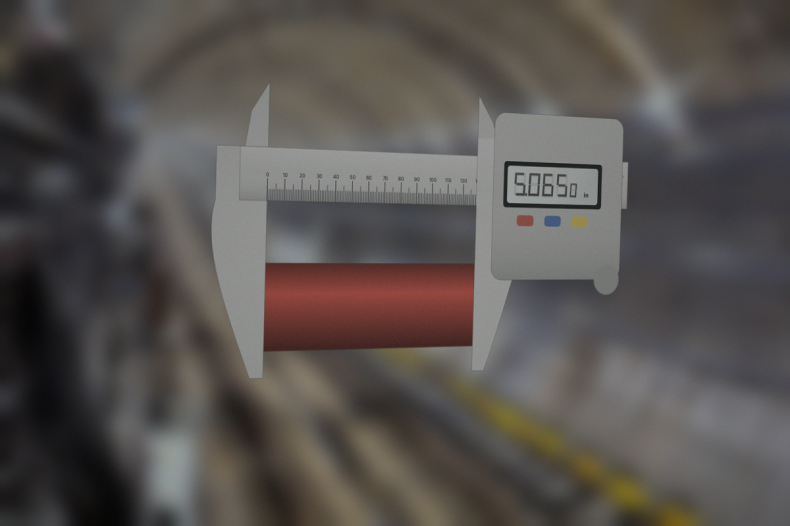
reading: value=5.0650 unit=in
